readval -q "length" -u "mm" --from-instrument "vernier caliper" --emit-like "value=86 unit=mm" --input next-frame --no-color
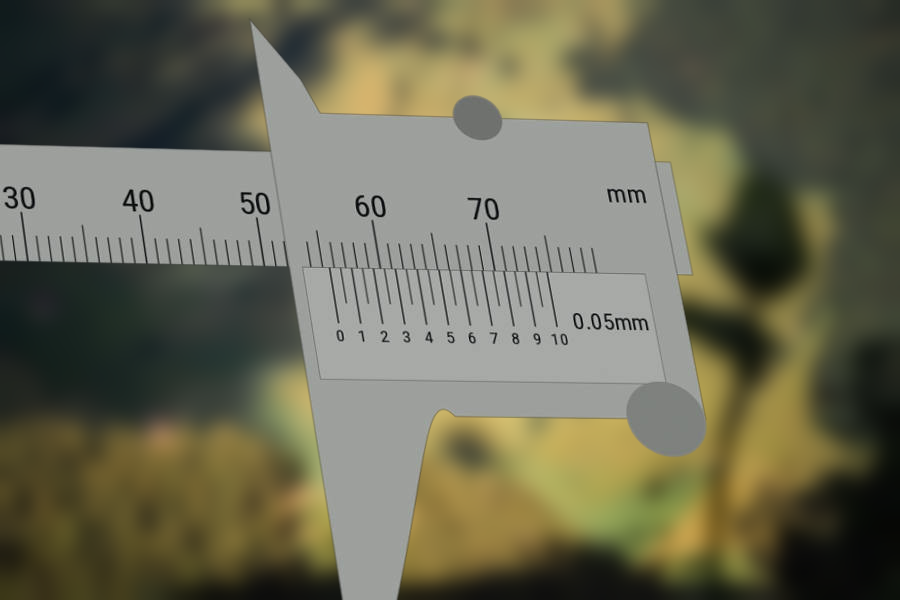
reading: value=55.6 unit=mm
